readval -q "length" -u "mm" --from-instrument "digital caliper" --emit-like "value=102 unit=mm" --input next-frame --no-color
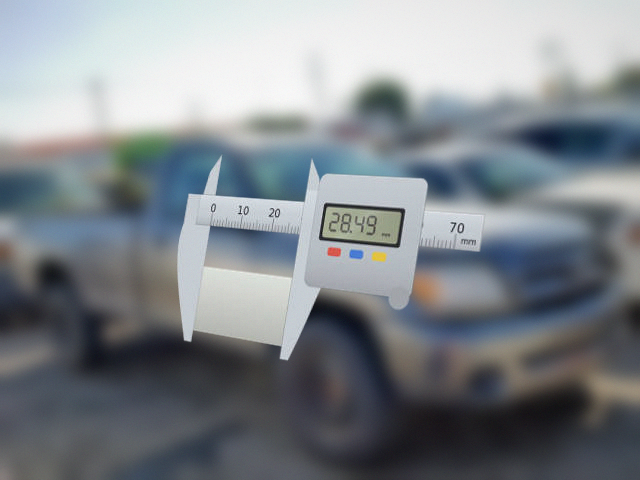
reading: value=28.49 unit=mm
